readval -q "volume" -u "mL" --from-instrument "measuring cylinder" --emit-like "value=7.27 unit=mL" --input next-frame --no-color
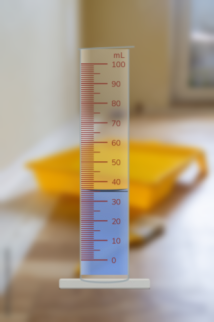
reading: value=35 unit=mL
